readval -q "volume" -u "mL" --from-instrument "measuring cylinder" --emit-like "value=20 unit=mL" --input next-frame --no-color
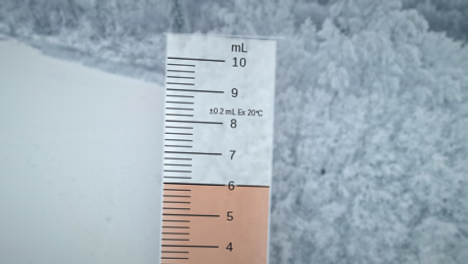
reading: value=6 unit=mL
